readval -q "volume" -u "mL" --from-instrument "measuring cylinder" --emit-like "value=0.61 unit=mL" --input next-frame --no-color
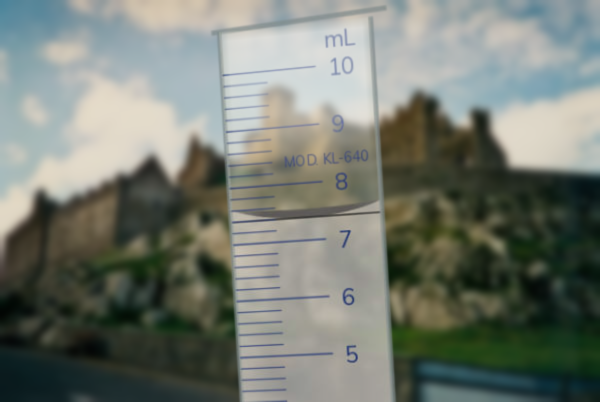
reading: value=7.4 unit=mL
